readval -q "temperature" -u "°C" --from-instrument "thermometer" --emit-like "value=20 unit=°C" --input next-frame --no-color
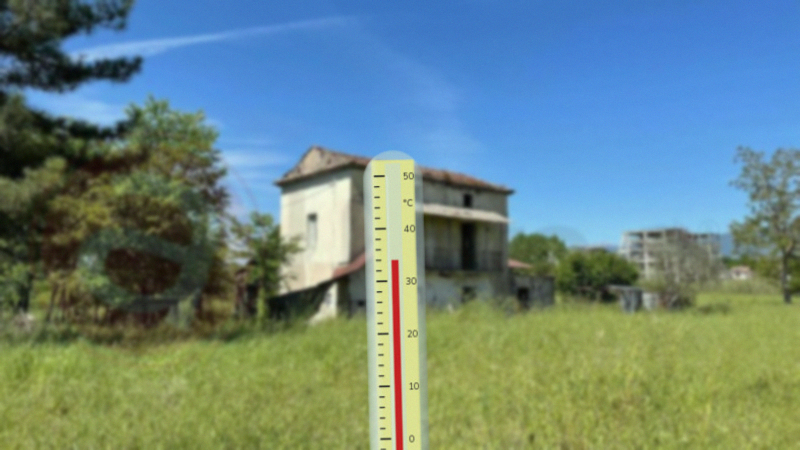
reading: value=34 unit=°C
